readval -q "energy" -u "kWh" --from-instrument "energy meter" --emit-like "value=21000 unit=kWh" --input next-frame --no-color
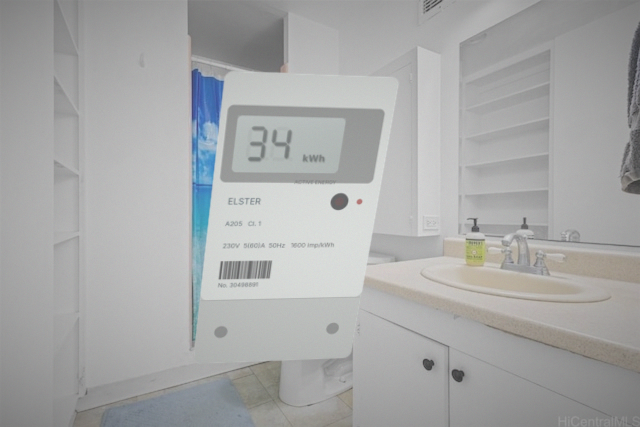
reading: value=34 unit=kWh
